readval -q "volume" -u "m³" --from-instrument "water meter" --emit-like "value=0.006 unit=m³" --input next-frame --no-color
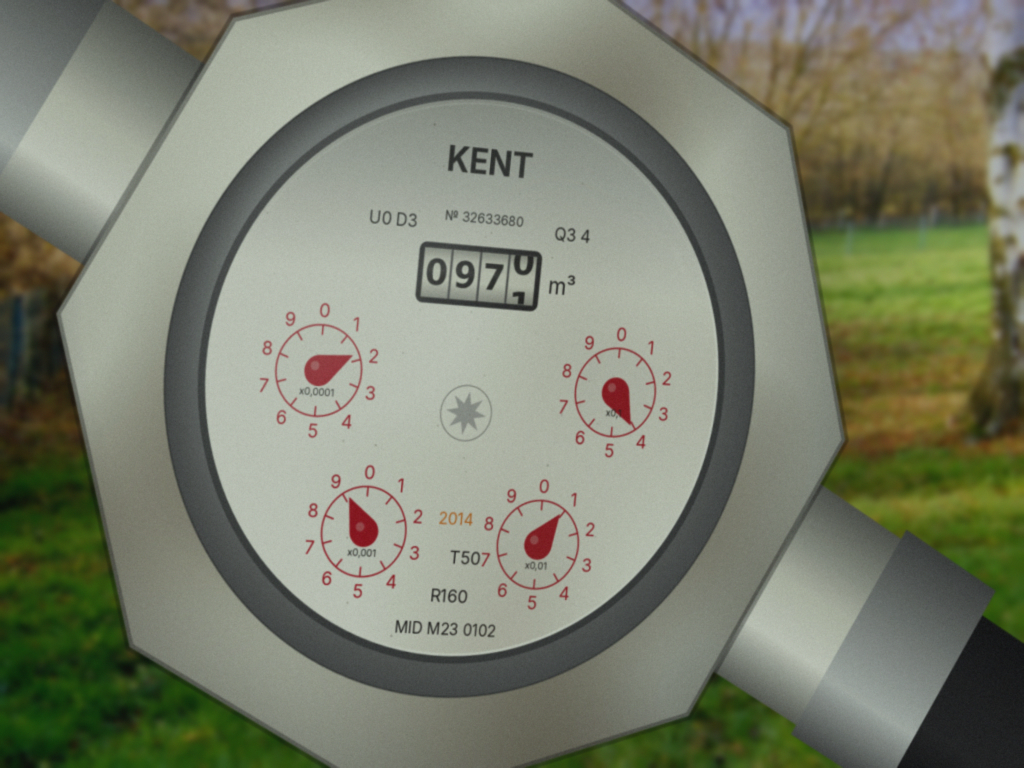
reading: value=970.4091 unit=m³
